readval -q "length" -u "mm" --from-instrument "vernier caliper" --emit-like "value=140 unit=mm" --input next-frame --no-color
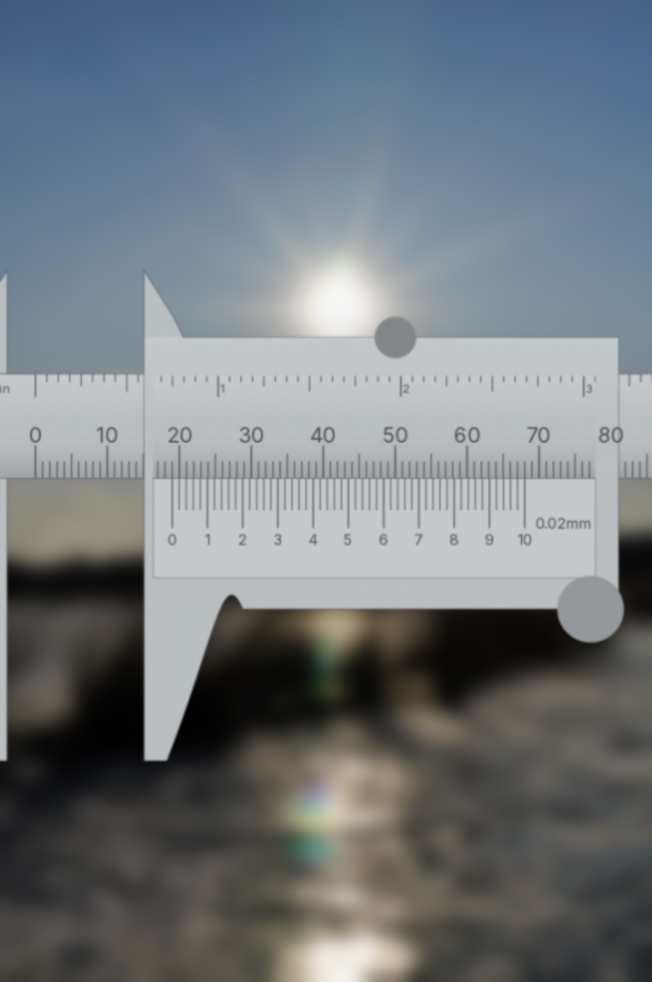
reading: value=19.0 unit=mm
